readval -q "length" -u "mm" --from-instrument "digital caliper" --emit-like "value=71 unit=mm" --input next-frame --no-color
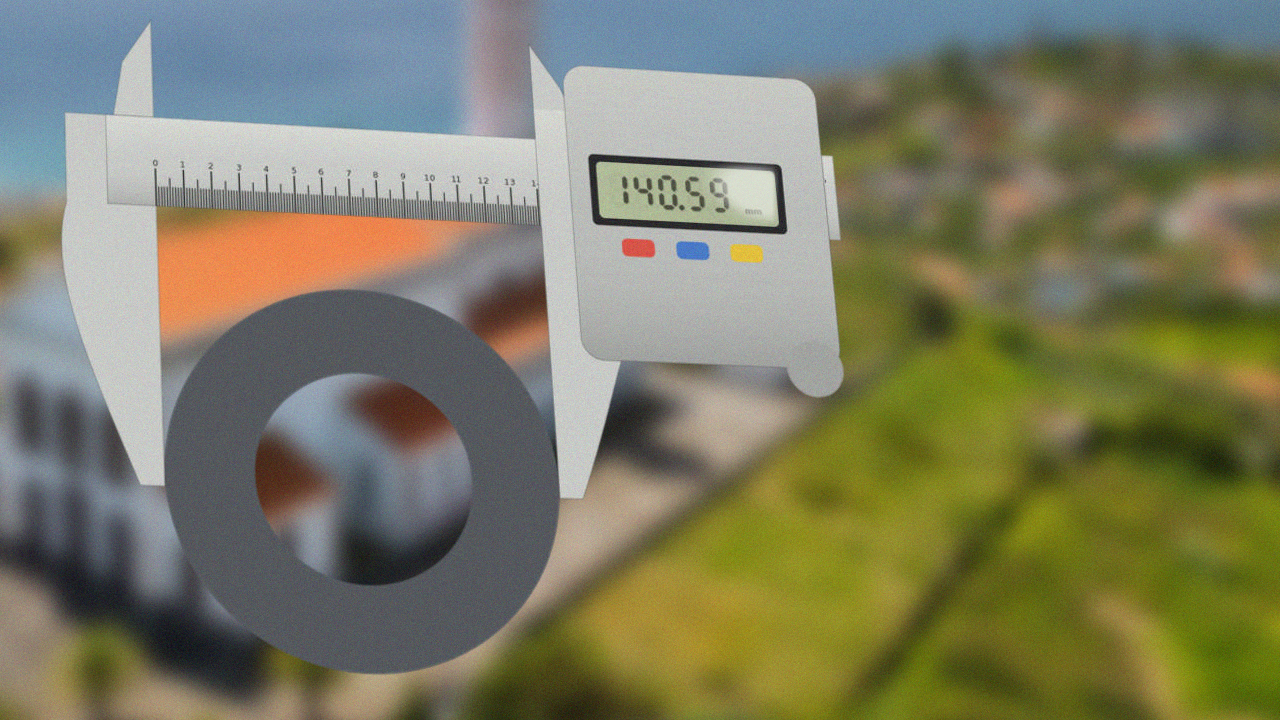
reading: value=140.59 unit=mm
